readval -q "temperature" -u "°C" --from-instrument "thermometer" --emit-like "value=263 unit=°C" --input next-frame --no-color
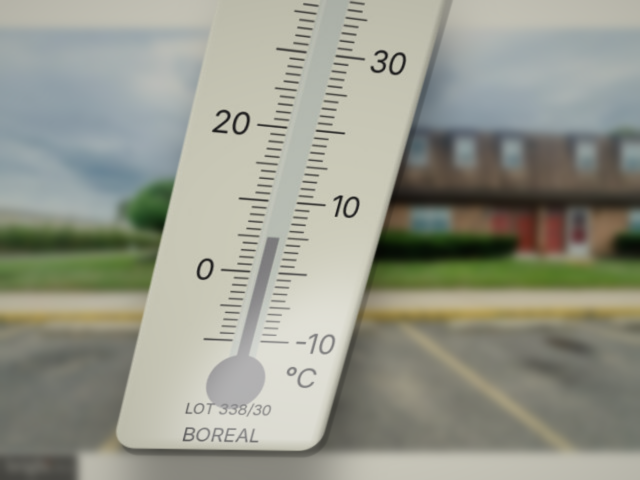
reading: value=5 unit=°C
